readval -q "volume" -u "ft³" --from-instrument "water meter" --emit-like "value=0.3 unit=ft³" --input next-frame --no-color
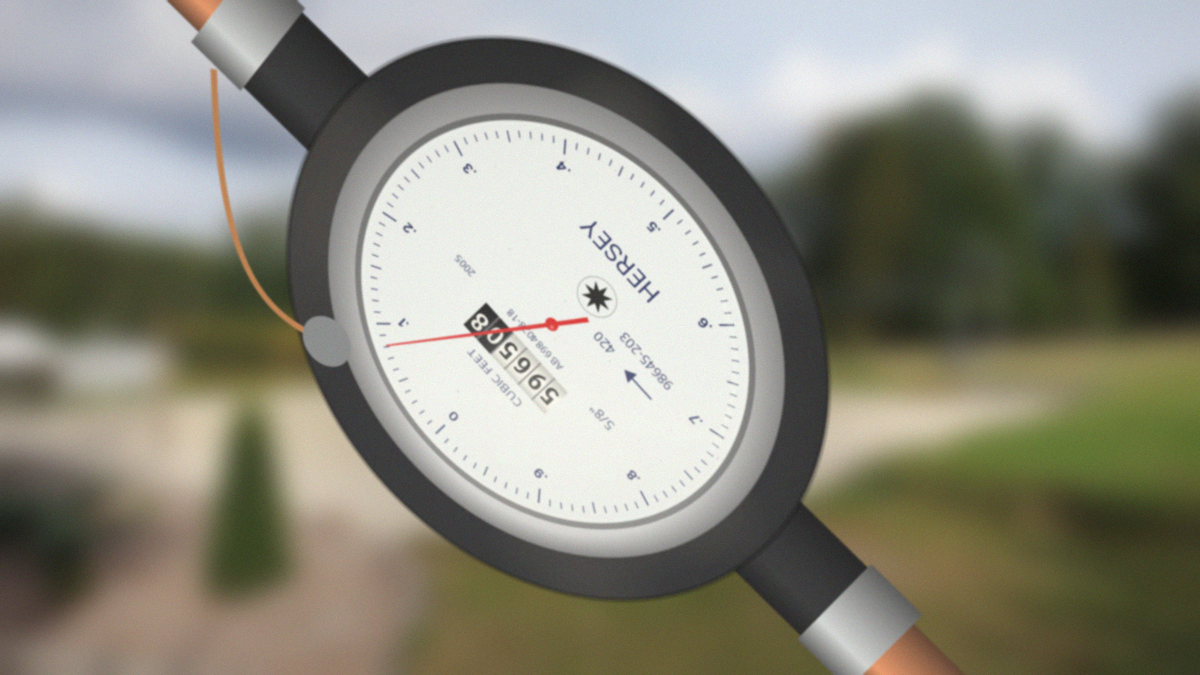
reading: value=596508.08 unit=ft³
